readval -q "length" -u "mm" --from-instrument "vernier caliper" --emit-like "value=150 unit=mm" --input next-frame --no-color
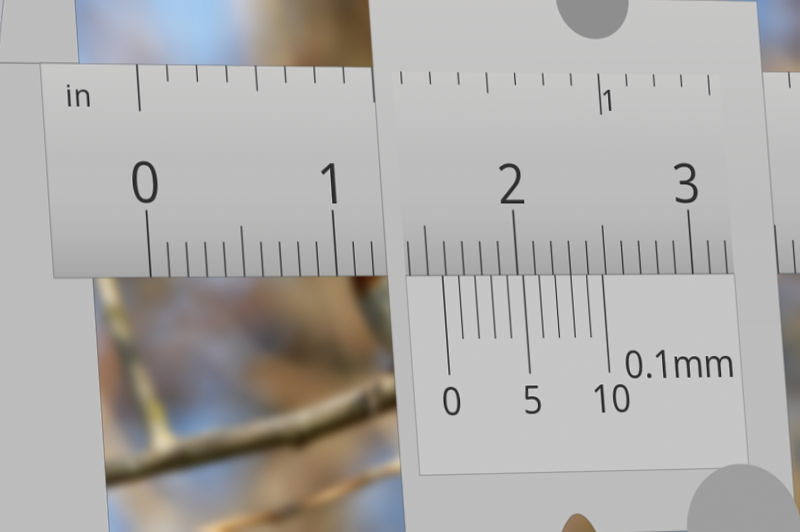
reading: value=15.8 unit=mm
